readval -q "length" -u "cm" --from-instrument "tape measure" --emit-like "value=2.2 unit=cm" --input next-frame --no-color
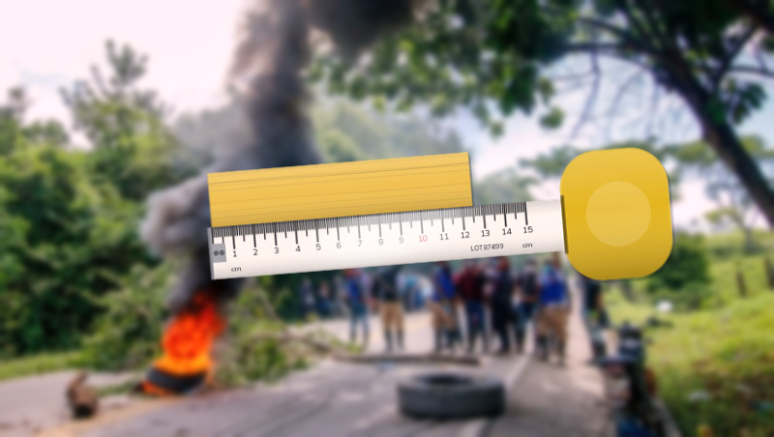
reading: value=12.5 unit=cm
